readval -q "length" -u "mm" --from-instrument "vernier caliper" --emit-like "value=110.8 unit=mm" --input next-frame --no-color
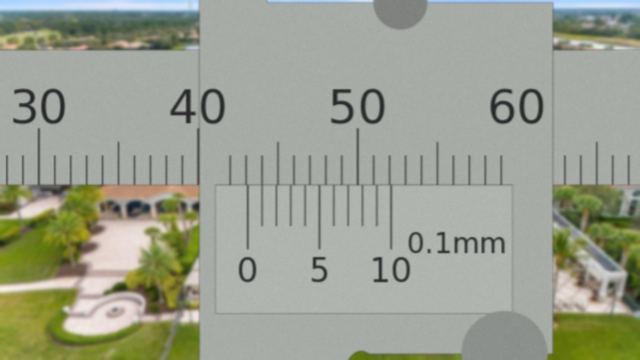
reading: value=43.1 unit=mm
